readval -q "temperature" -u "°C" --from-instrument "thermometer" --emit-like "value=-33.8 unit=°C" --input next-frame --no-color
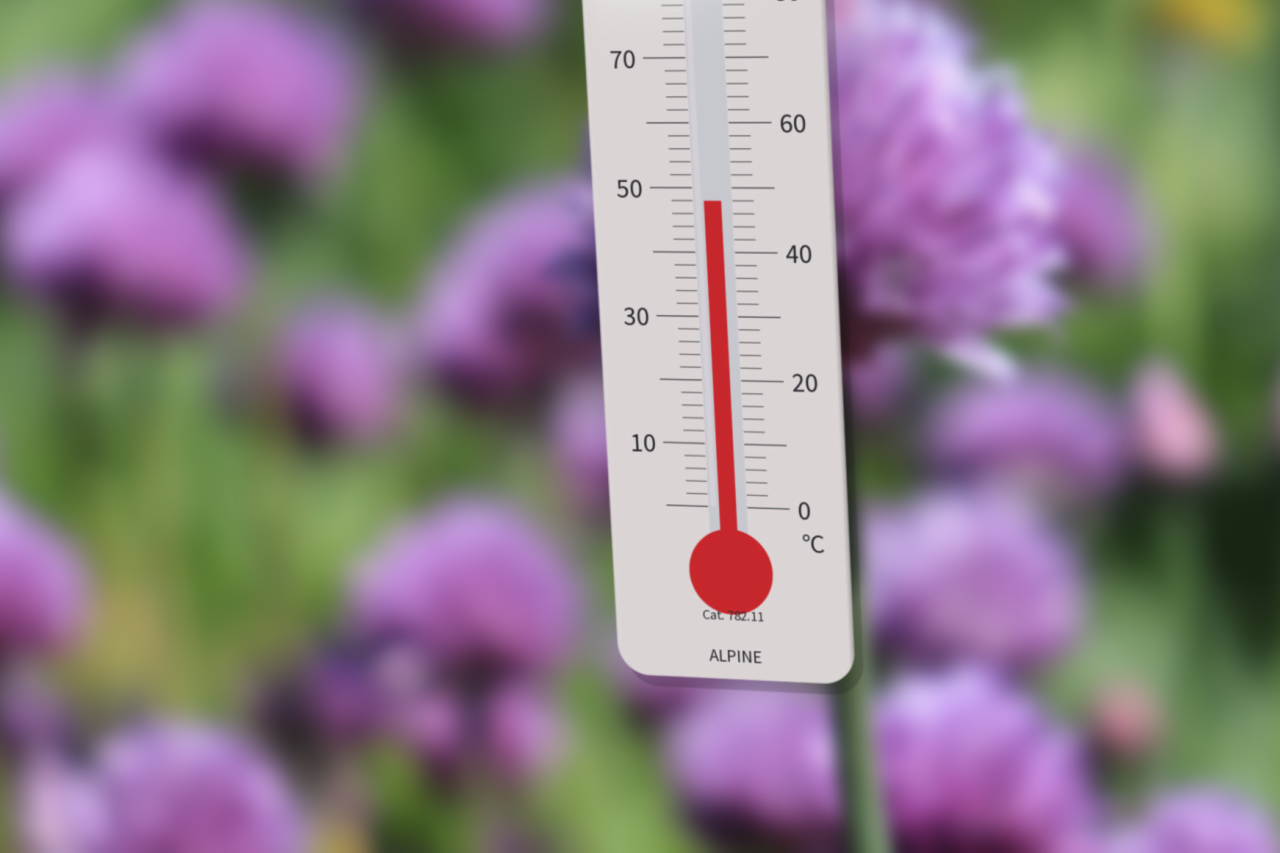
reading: value=48 unit=°C
